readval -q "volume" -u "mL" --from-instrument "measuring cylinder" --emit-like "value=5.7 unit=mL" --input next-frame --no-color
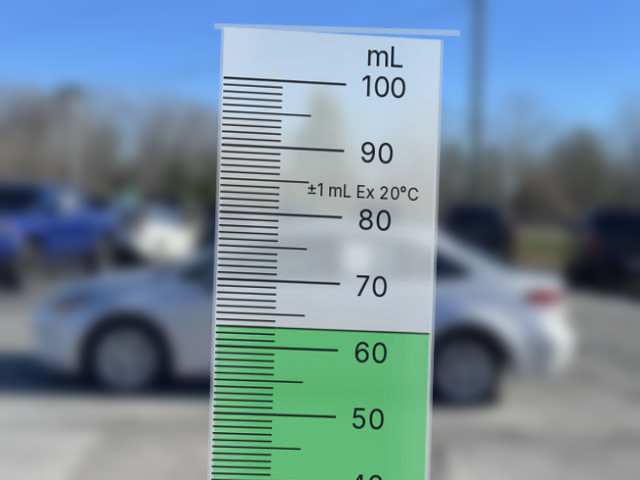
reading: value=63 unit=mL
